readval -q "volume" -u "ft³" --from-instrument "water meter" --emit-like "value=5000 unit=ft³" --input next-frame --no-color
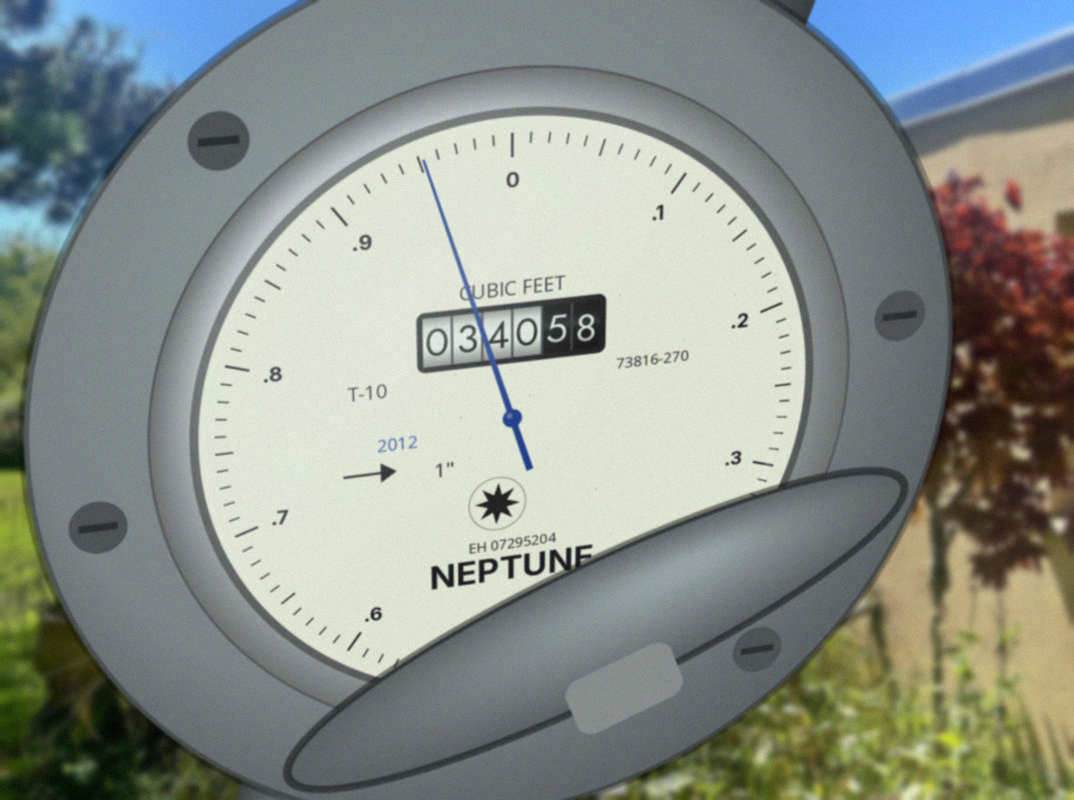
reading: value=34057.95 unit=ft³
